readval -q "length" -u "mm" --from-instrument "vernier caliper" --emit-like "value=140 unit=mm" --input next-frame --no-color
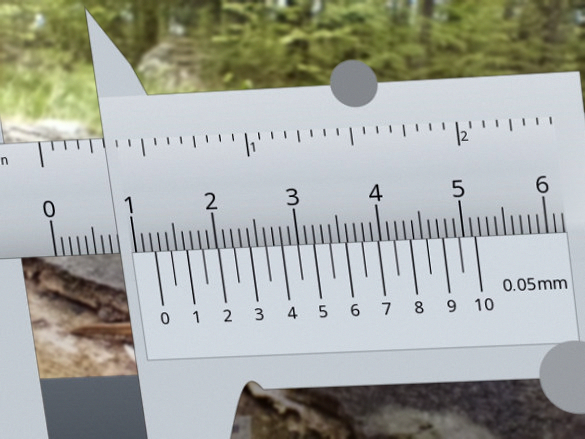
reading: value=12.4 unit=mm
